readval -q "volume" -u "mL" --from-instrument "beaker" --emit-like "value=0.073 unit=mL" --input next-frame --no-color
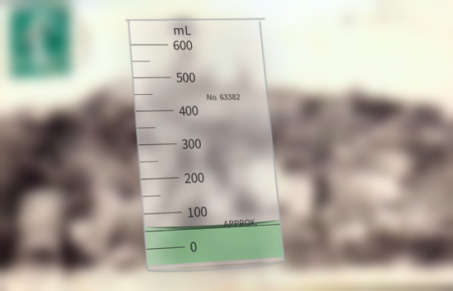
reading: value=50 unit=mL
